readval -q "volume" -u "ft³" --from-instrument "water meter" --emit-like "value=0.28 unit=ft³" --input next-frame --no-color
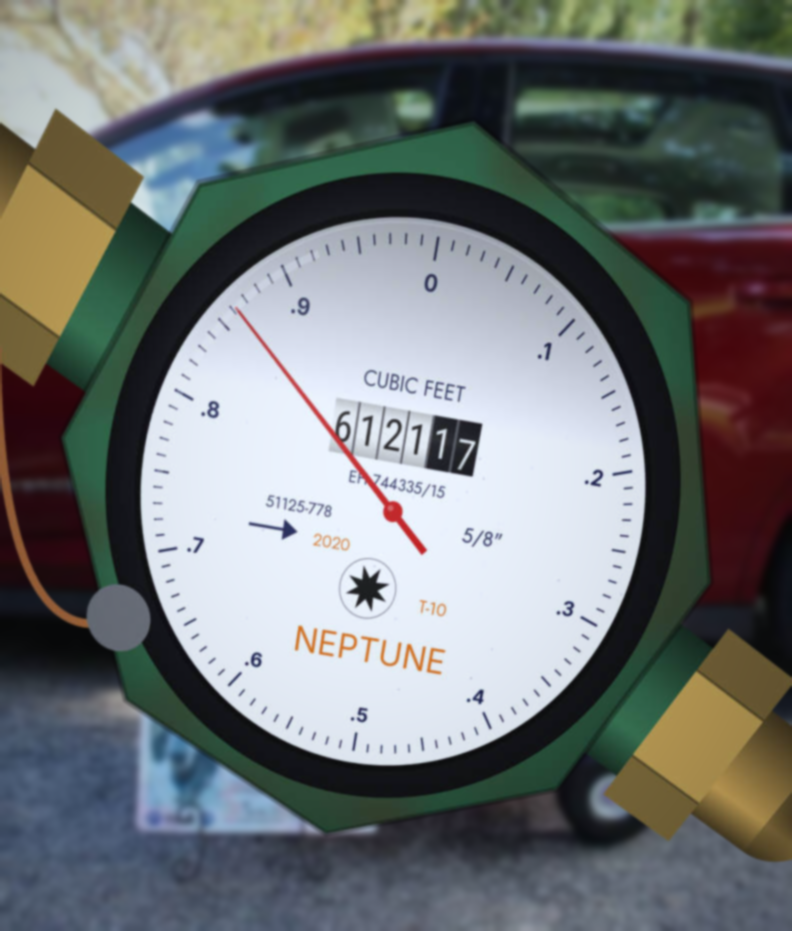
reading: value=612116.86 unit=ft³
